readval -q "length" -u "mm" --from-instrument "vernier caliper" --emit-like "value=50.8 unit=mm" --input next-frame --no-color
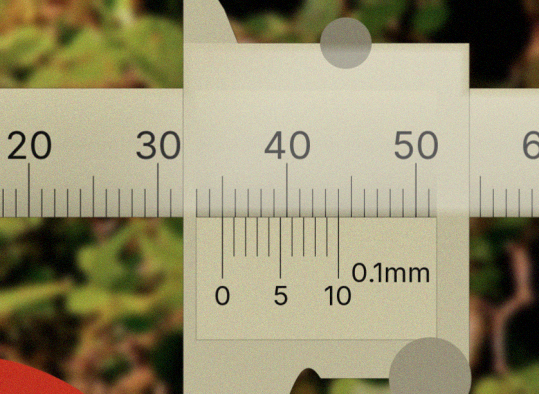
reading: value=35.0 unit=mm
